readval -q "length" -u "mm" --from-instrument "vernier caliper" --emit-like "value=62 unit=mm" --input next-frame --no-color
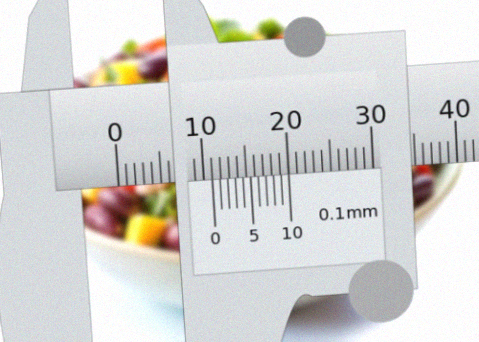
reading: value=11.0 unit=mm
